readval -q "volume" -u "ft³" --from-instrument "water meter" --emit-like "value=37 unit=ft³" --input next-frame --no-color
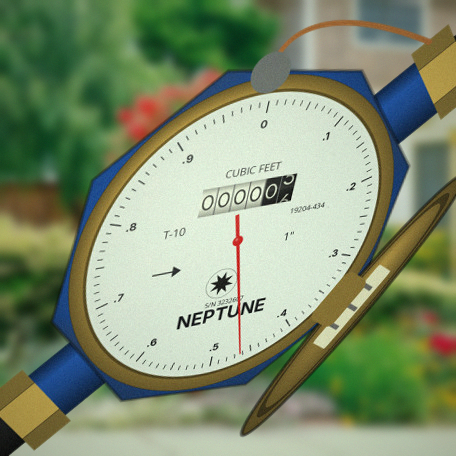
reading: value=5.46 unit=ft³
